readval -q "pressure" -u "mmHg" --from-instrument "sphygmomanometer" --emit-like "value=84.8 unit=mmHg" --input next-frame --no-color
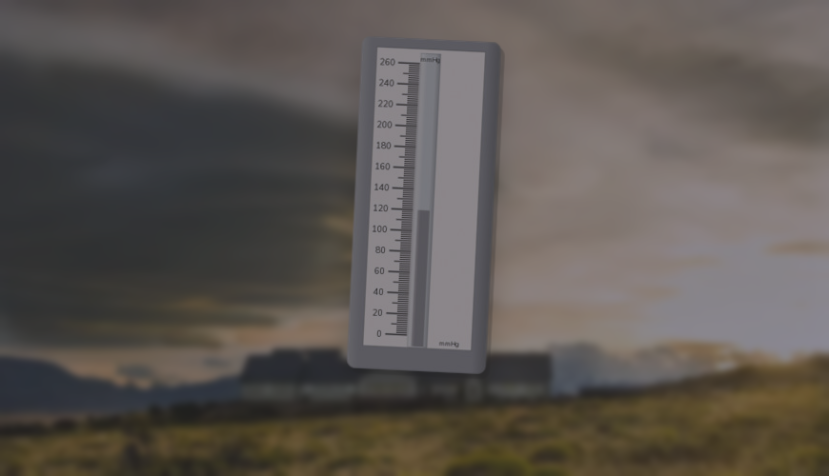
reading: value=120 unit=mmHg
